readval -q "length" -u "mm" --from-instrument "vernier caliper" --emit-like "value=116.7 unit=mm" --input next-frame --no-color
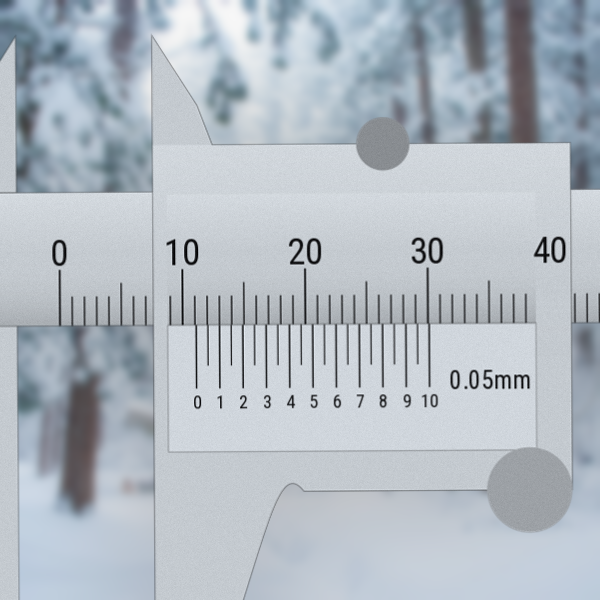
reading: value=11.1 unit=mm
